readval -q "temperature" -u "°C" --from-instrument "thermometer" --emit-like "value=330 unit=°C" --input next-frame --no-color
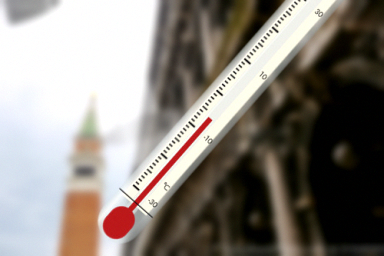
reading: value=-6 unit=°C
